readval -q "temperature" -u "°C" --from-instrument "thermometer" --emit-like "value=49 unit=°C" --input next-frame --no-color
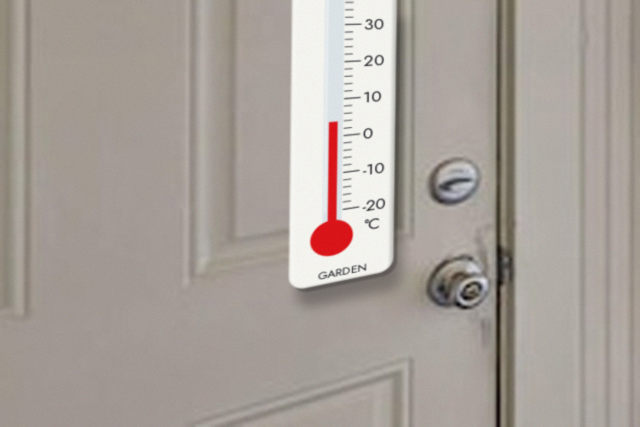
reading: value=4 unit=°C
